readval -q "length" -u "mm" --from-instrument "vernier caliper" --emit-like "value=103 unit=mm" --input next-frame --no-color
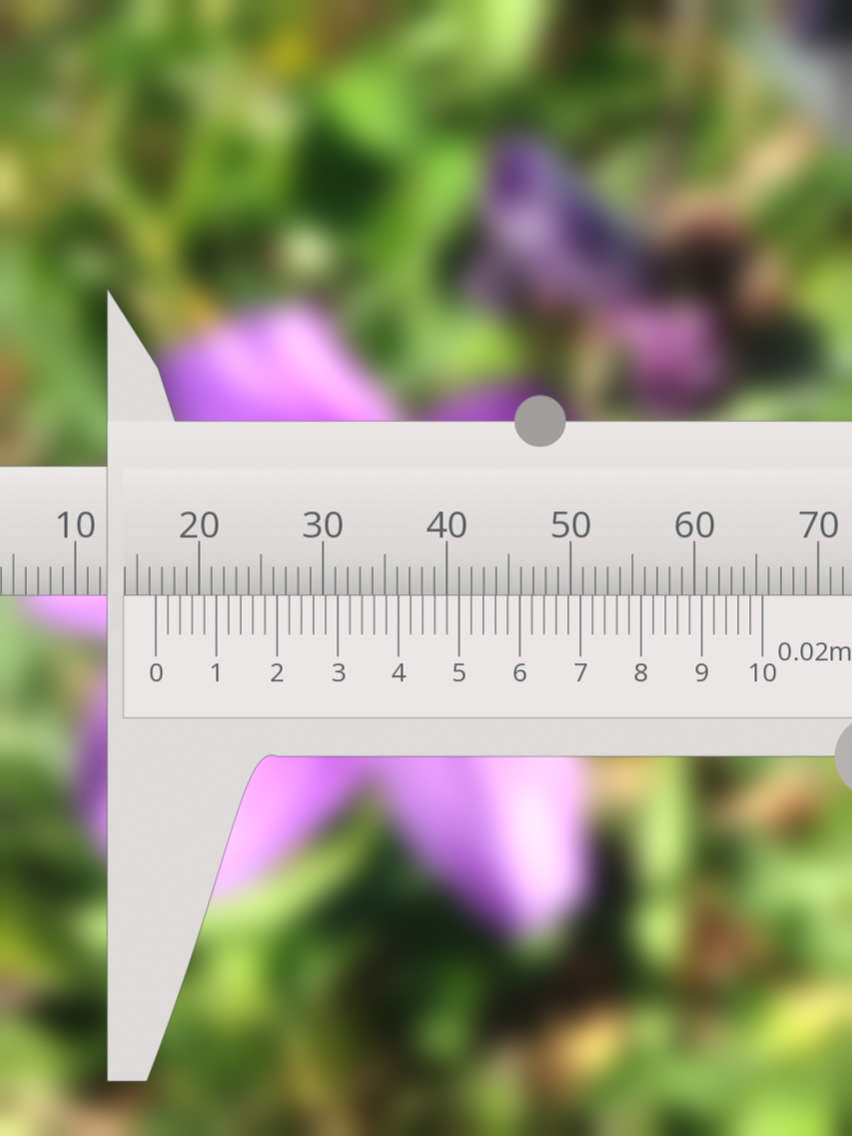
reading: value=16.5 unit=mm
